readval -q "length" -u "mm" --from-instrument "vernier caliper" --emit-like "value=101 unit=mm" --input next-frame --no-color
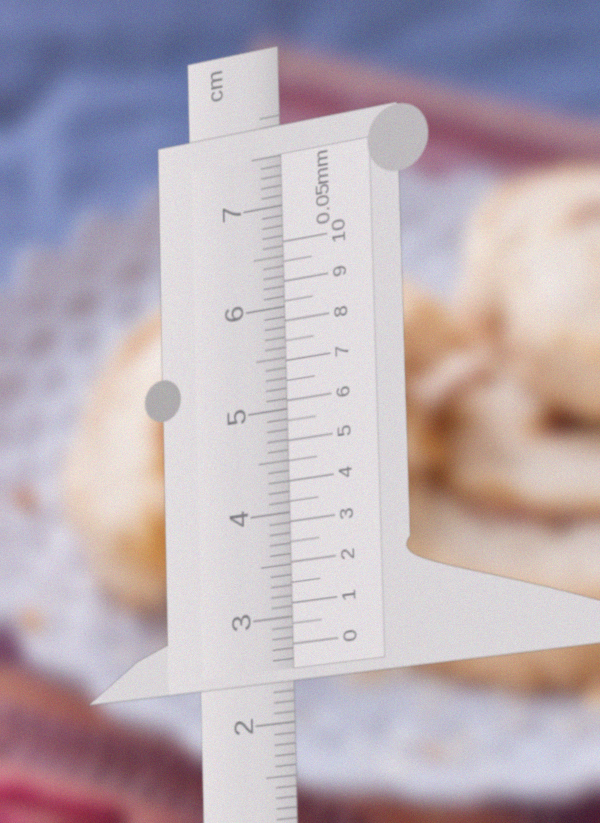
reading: value=27.4 unit=mm
